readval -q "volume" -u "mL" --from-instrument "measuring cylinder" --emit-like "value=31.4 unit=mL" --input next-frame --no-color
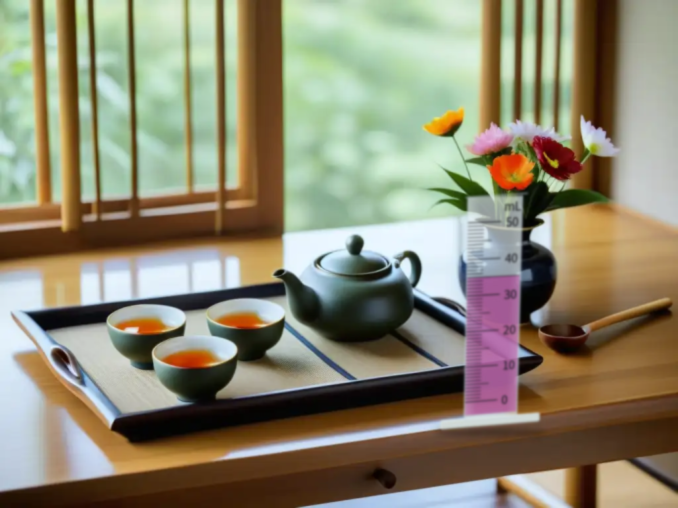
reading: value=35 unit=mL
